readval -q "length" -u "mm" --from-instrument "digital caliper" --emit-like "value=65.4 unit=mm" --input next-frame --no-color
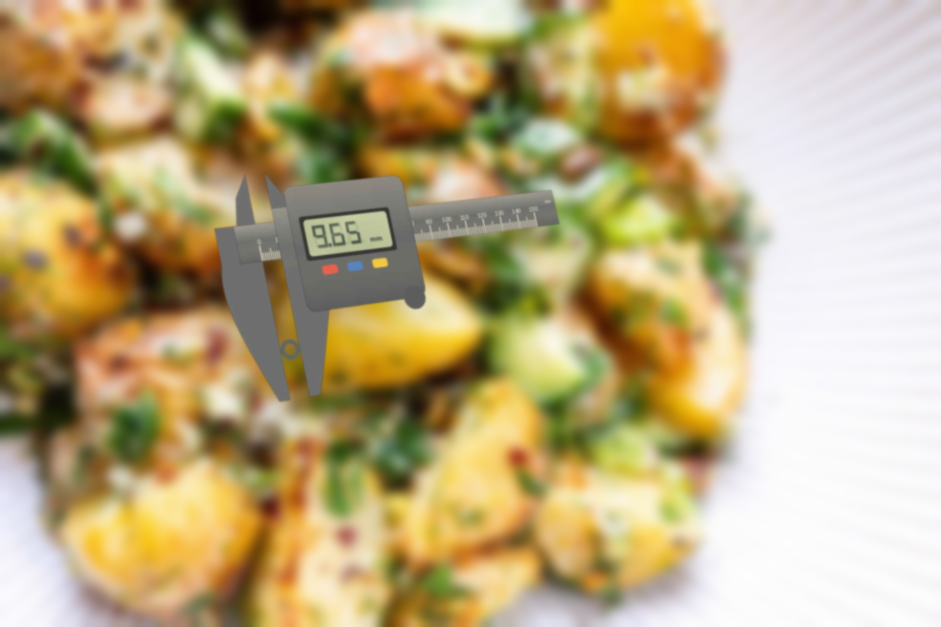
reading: value=9.65 unit=mm
